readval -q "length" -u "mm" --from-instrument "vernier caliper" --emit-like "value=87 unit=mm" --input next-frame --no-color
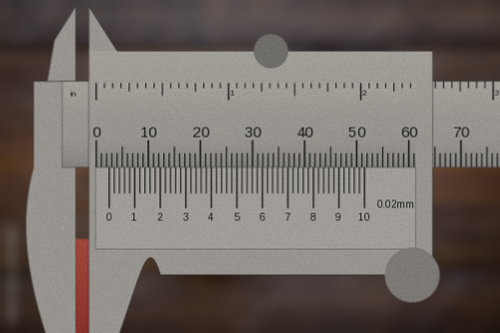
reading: value=2.5 unit=mm
